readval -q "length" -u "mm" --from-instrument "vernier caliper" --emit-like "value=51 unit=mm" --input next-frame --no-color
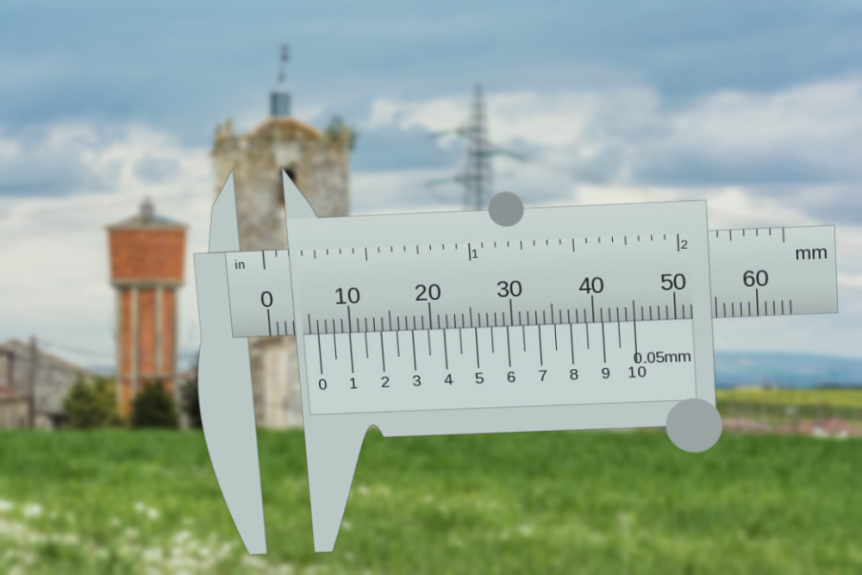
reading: value=6.0 unit=mm
